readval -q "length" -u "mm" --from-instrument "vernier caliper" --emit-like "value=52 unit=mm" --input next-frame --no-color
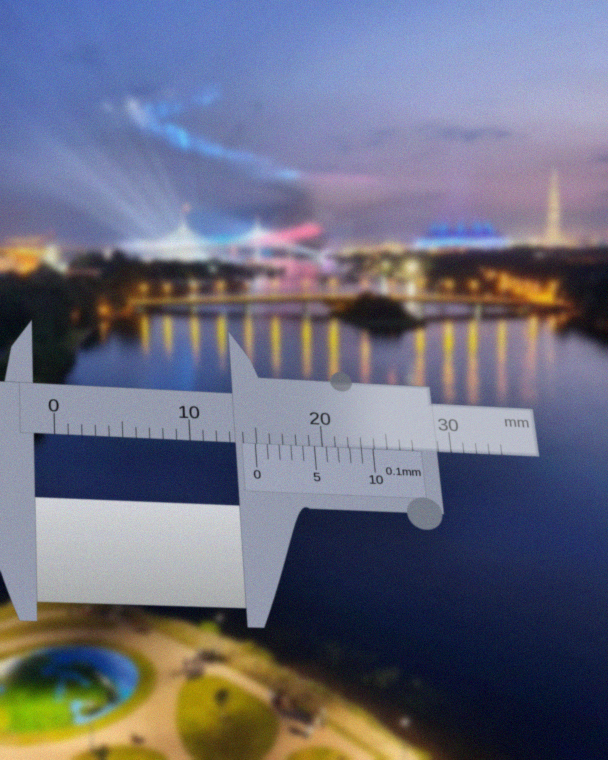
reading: value=14.9 unit=mm
